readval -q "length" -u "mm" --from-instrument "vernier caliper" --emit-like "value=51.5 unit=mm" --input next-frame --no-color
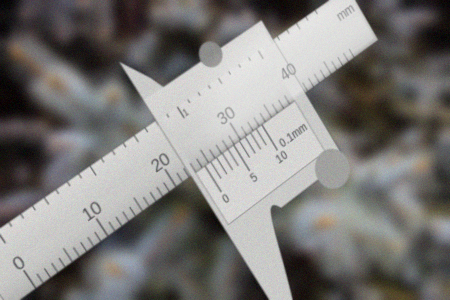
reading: value=24.4 unit=mm
